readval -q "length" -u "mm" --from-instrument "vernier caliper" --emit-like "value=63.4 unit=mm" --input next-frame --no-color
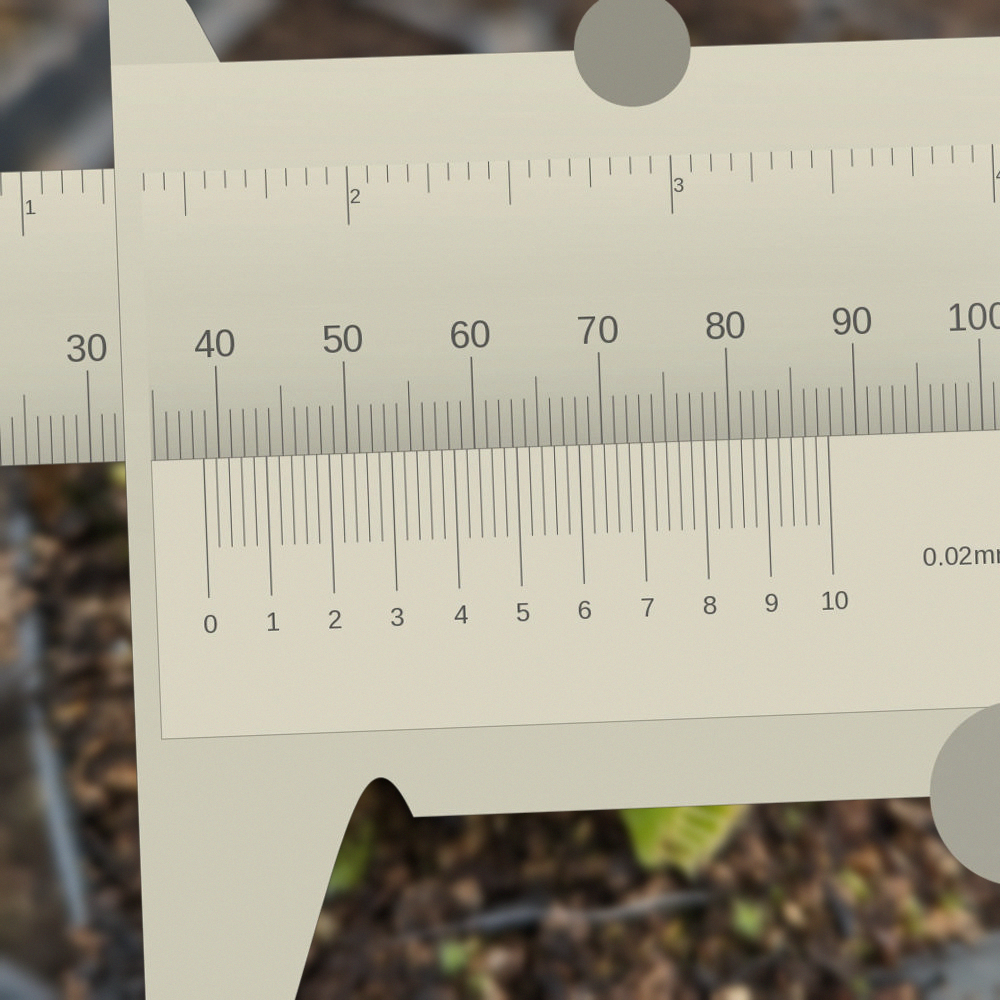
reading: value=38.8 unit=mm
